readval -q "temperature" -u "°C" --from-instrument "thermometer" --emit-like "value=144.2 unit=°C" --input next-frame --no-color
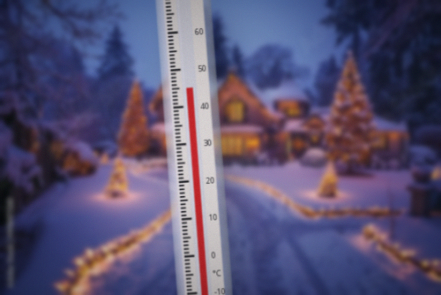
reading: value=45 unit=°C
